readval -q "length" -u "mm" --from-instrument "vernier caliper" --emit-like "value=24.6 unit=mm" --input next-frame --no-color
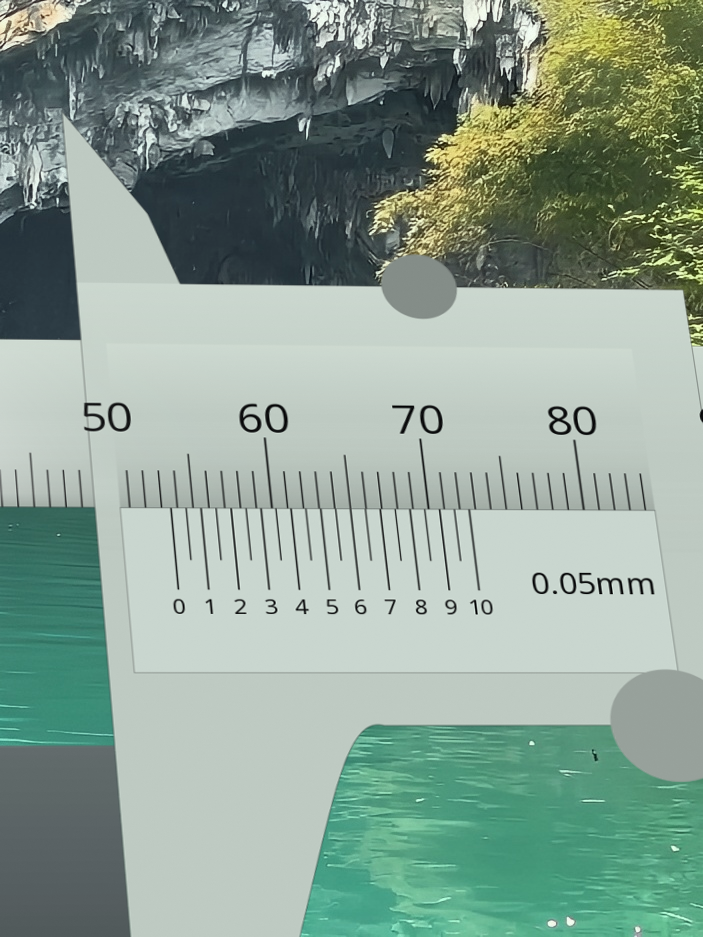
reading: value=53.6 unit=mm
